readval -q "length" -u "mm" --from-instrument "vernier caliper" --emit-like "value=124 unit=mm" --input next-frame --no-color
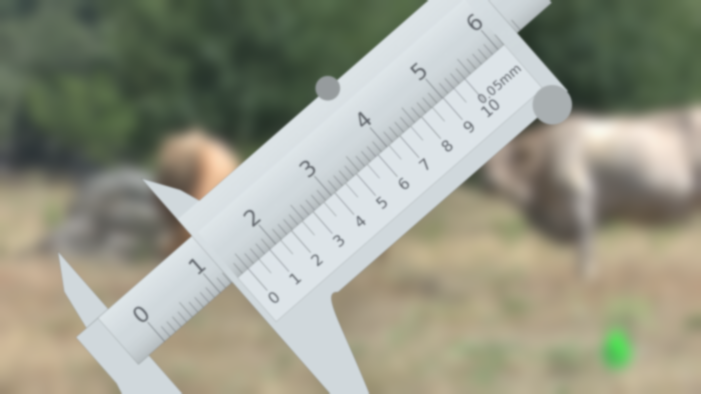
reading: value=15.0 unit=mm
